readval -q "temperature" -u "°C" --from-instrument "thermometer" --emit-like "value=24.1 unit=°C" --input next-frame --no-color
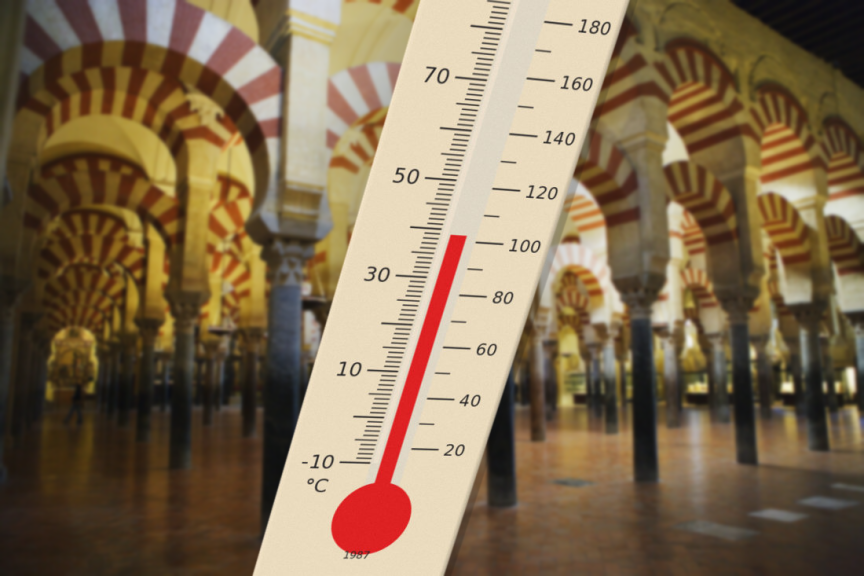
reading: value=39 unit=°C
